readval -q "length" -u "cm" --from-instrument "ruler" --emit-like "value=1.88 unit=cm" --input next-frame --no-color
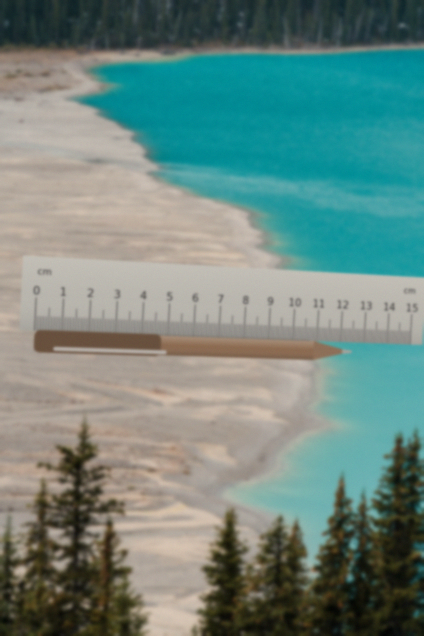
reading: value=12.5 unit=cm
